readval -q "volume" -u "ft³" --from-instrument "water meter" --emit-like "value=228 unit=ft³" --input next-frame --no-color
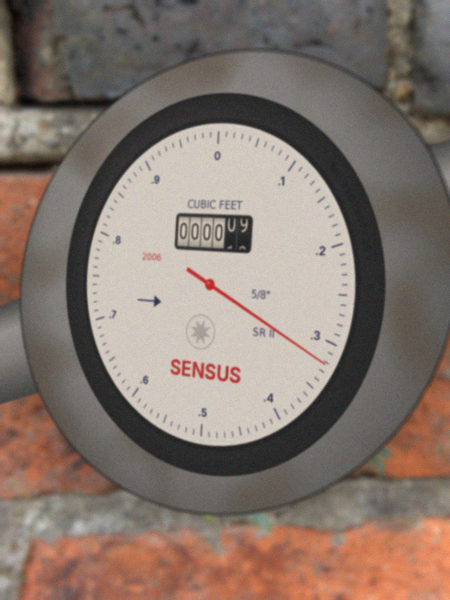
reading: value=9.32 unit=ft³
